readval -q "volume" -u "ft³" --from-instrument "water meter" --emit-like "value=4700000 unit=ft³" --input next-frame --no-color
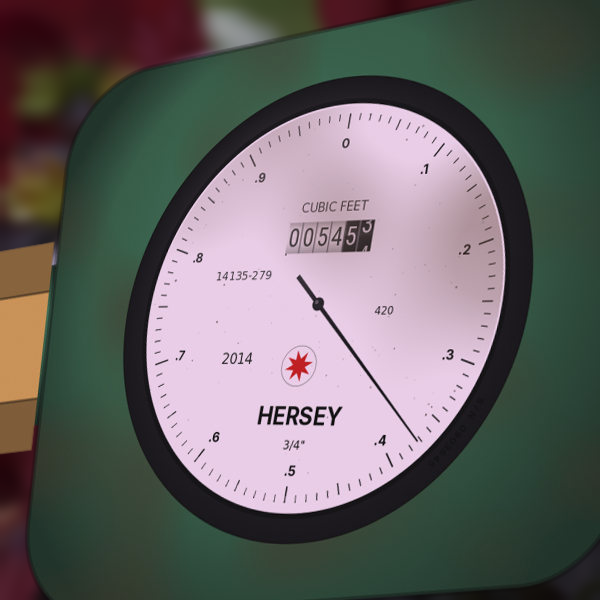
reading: value=5453.37 unit=ft³
